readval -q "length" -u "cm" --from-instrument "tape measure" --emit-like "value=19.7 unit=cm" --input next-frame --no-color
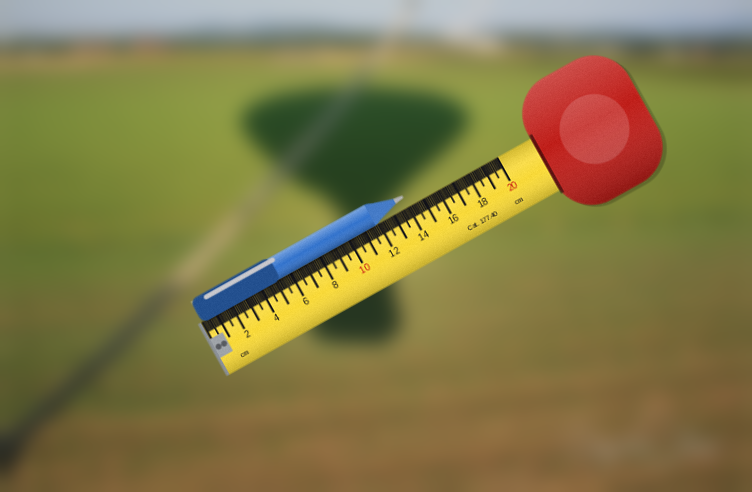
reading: value=14 unit=cm
